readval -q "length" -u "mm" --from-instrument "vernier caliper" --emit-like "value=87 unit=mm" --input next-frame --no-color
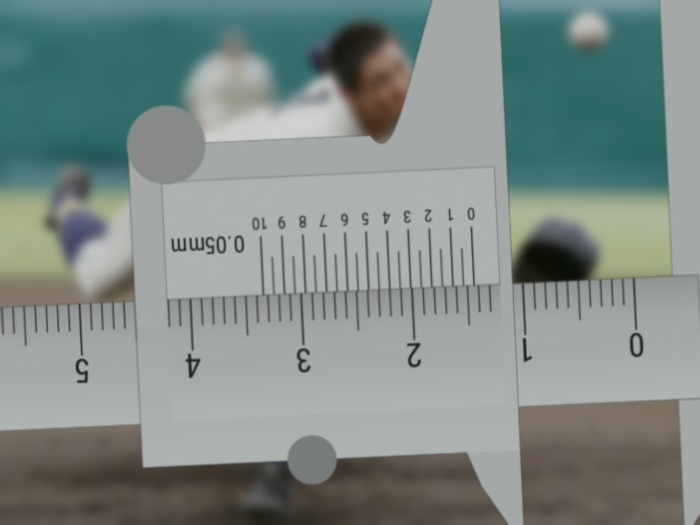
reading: value=14.4 unit=mm
